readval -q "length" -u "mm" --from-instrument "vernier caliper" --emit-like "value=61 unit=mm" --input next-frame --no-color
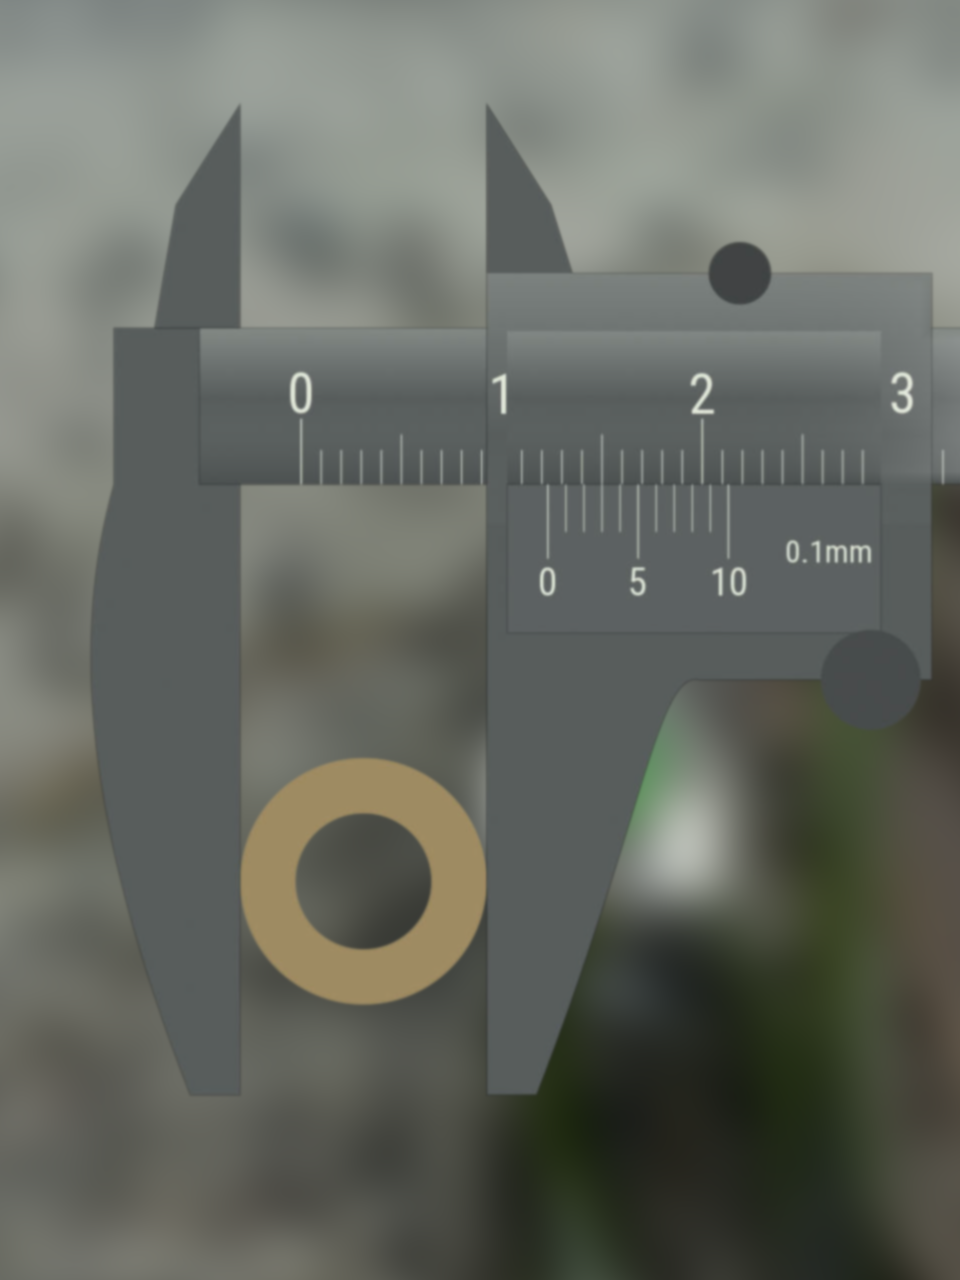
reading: value=12.3 unit=mm
